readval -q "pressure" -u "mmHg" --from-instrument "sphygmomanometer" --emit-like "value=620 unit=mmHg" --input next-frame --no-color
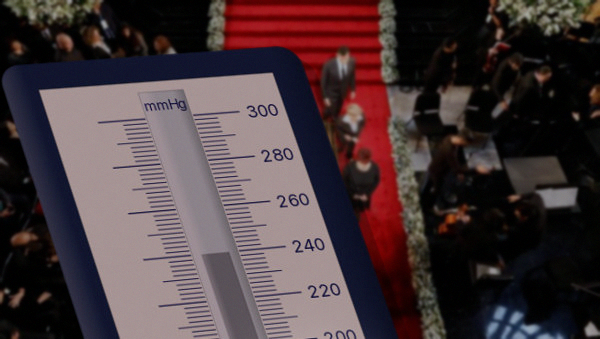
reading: value=240 unit=mmHg
